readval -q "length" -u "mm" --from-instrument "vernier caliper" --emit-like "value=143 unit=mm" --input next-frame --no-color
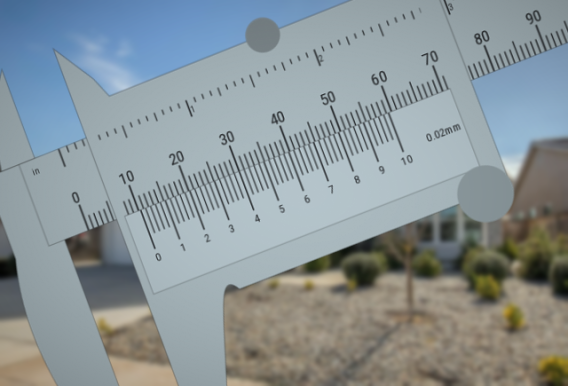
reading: value=10.4 unit=mm
